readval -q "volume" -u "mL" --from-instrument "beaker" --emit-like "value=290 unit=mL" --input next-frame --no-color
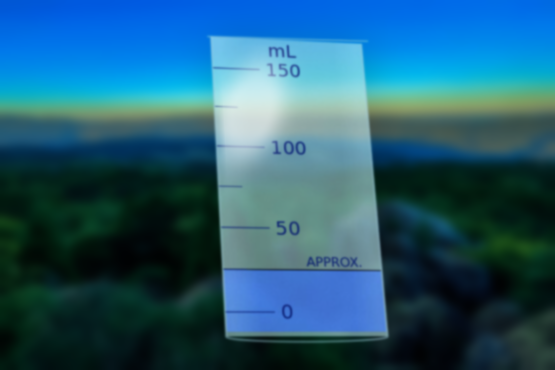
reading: value=25 unit=mL
